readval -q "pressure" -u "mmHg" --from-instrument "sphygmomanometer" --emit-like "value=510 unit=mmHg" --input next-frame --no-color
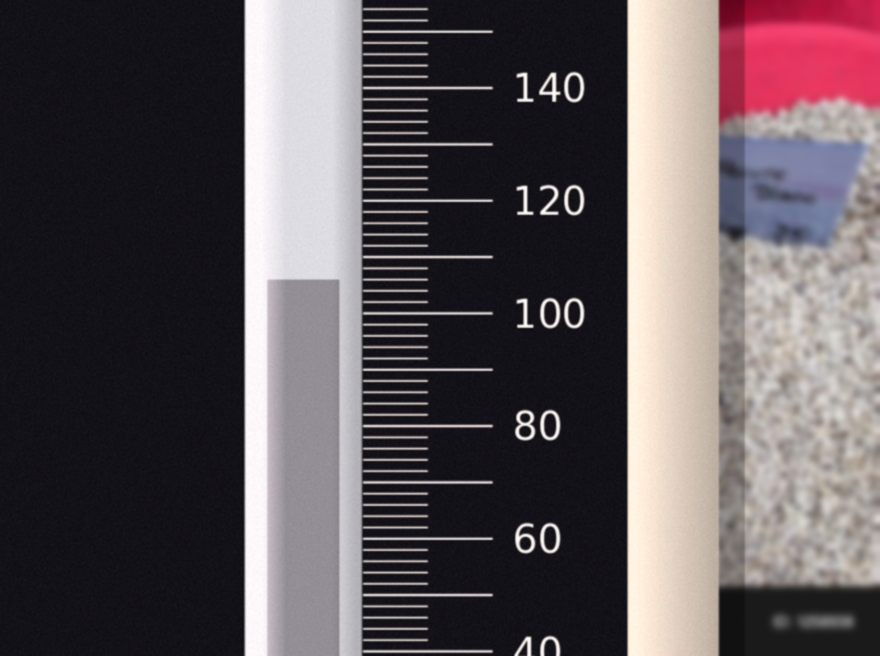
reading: value=106 unit=mmHg
